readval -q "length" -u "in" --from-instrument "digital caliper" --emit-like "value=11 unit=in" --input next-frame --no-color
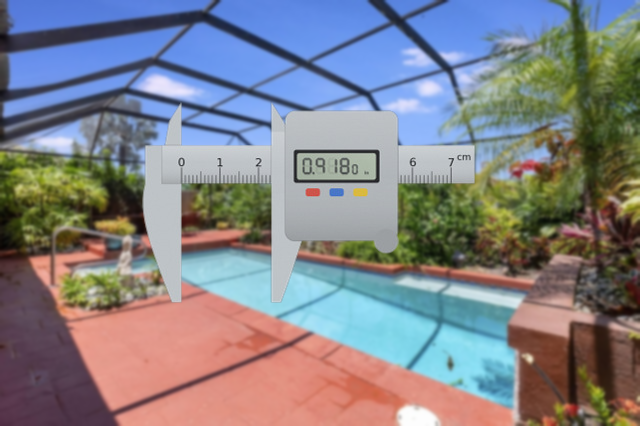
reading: value=0.9180 unit=in
